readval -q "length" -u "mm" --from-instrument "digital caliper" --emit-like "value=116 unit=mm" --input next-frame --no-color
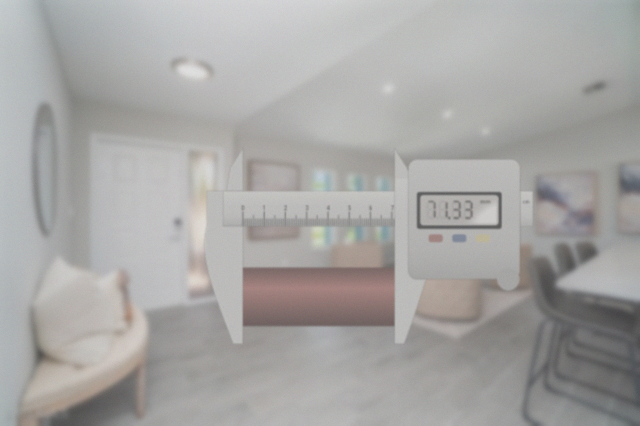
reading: value=71.33 unit=mm
